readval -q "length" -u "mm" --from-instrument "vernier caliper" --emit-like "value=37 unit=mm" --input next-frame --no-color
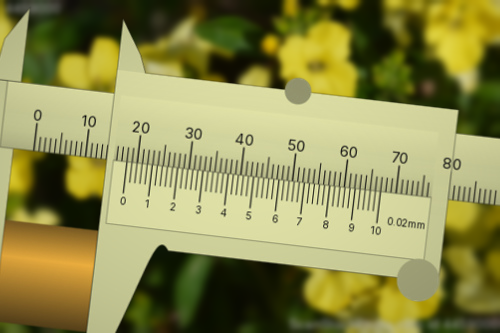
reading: value=18.0 unit=mm
